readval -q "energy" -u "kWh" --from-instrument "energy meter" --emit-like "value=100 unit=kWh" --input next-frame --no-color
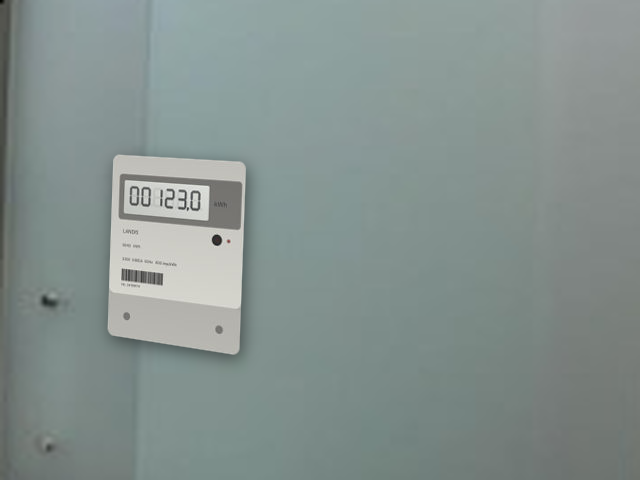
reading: value=123.0 unit=kWh
